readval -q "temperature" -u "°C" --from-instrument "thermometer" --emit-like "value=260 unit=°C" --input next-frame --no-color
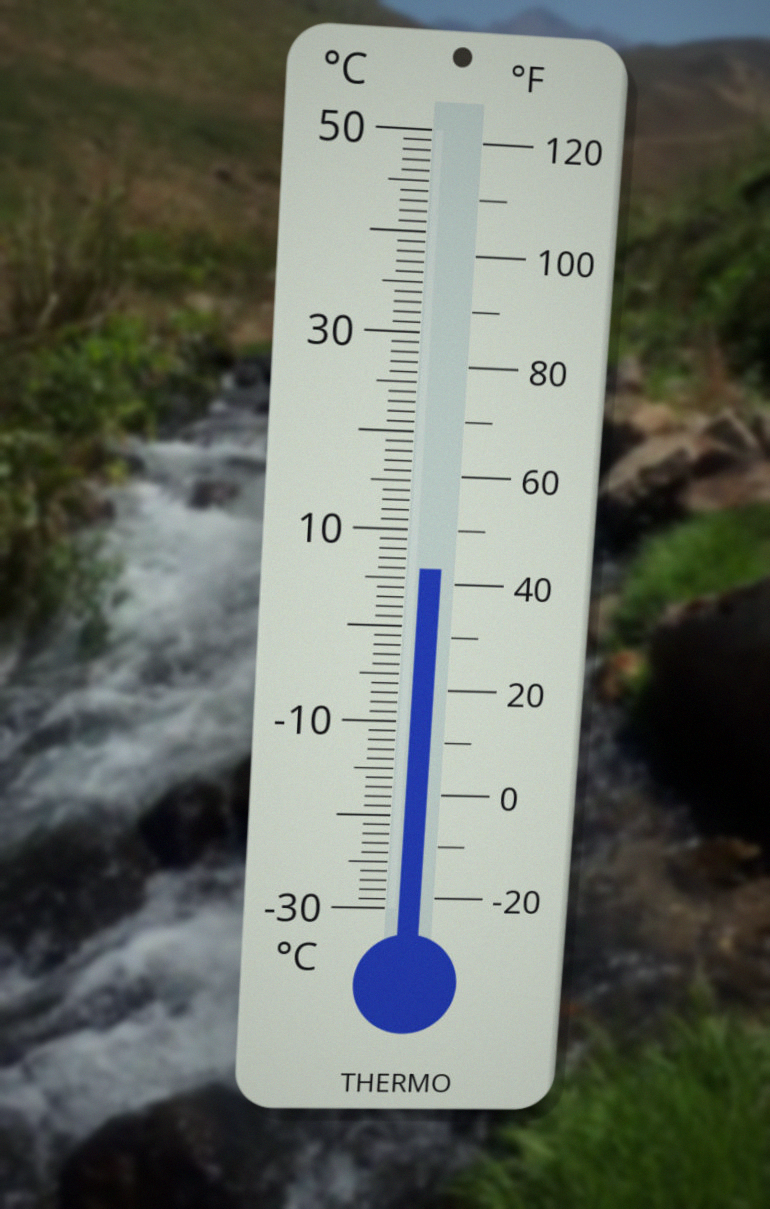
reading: value=6 unit=°C
